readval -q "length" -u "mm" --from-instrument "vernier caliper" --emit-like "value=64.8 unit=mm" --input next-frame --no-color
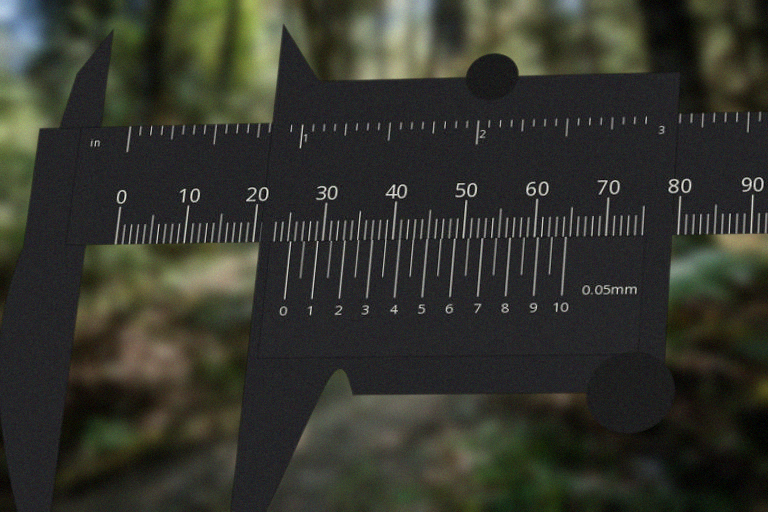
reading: value=25.4 unit=mm
